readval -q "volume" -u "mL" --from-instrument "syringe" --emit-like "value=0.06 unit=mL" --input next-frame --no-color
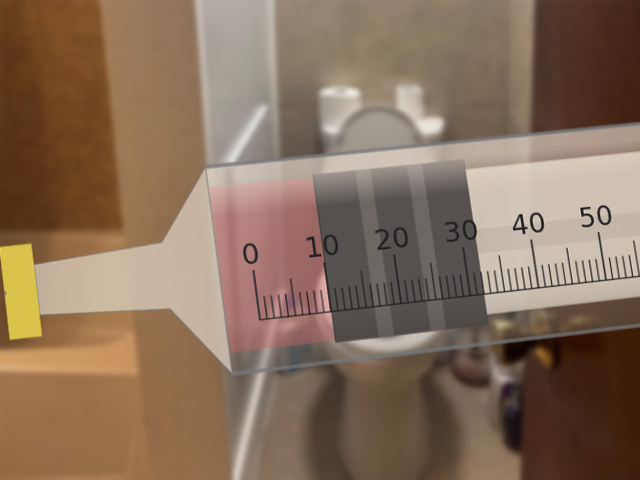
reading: value=10 unit=mL
